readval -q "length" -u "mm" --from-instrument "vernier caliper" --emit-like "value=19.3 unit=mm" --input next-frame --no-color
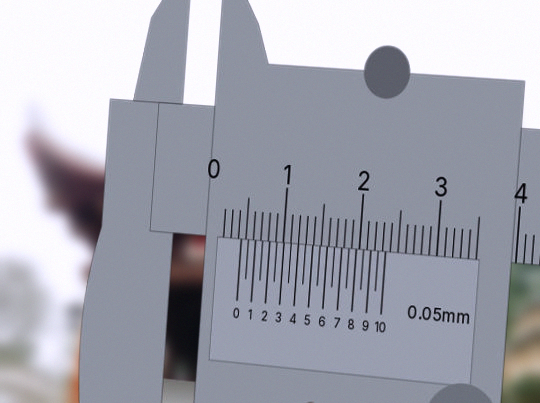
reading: value=4.4 unit=mm
